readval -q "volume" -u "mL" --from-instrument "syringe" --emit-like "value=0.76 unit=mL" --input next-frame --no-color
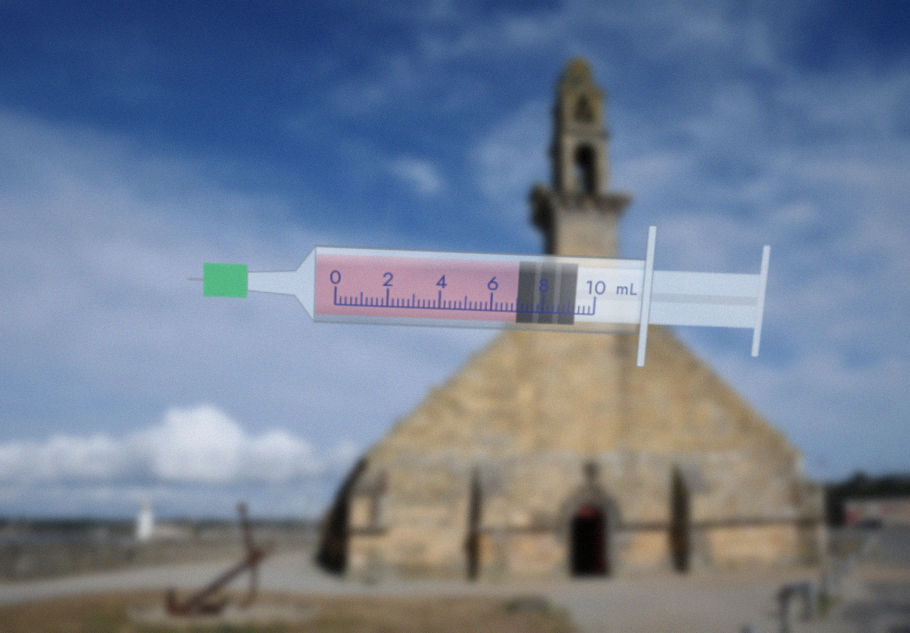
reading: value=7 unit=mL
